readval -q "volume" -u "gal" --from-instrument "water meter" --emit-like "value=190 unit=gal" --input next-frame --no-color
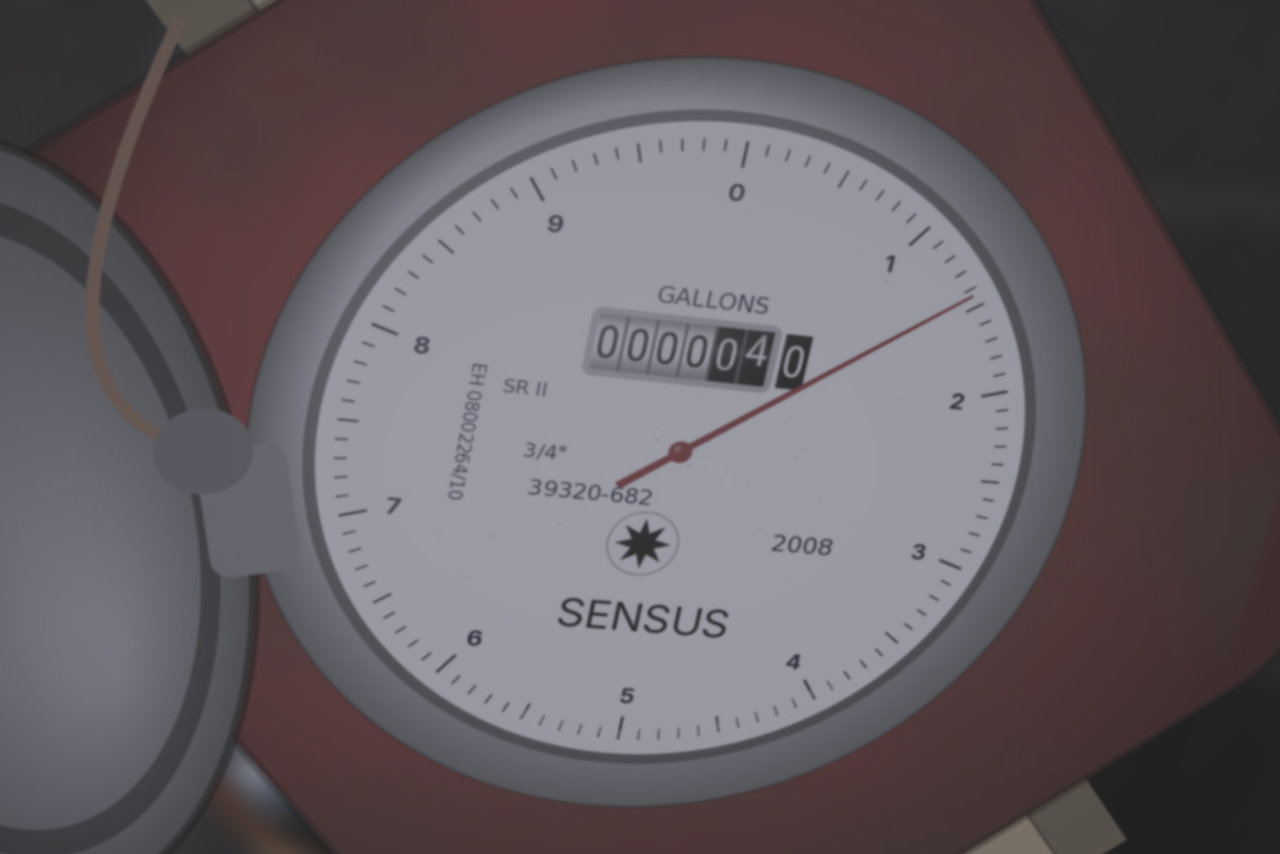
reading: value=41.4 unit=gal
